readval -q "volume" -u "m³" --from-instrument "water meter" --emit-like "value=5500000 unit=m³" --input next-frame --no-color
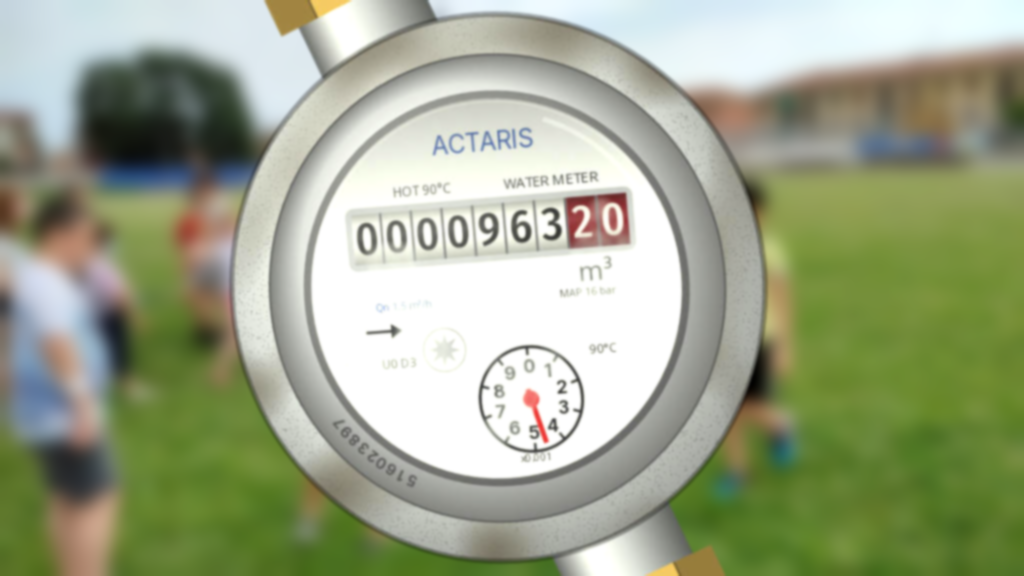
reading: value=963.204 unit=m³
